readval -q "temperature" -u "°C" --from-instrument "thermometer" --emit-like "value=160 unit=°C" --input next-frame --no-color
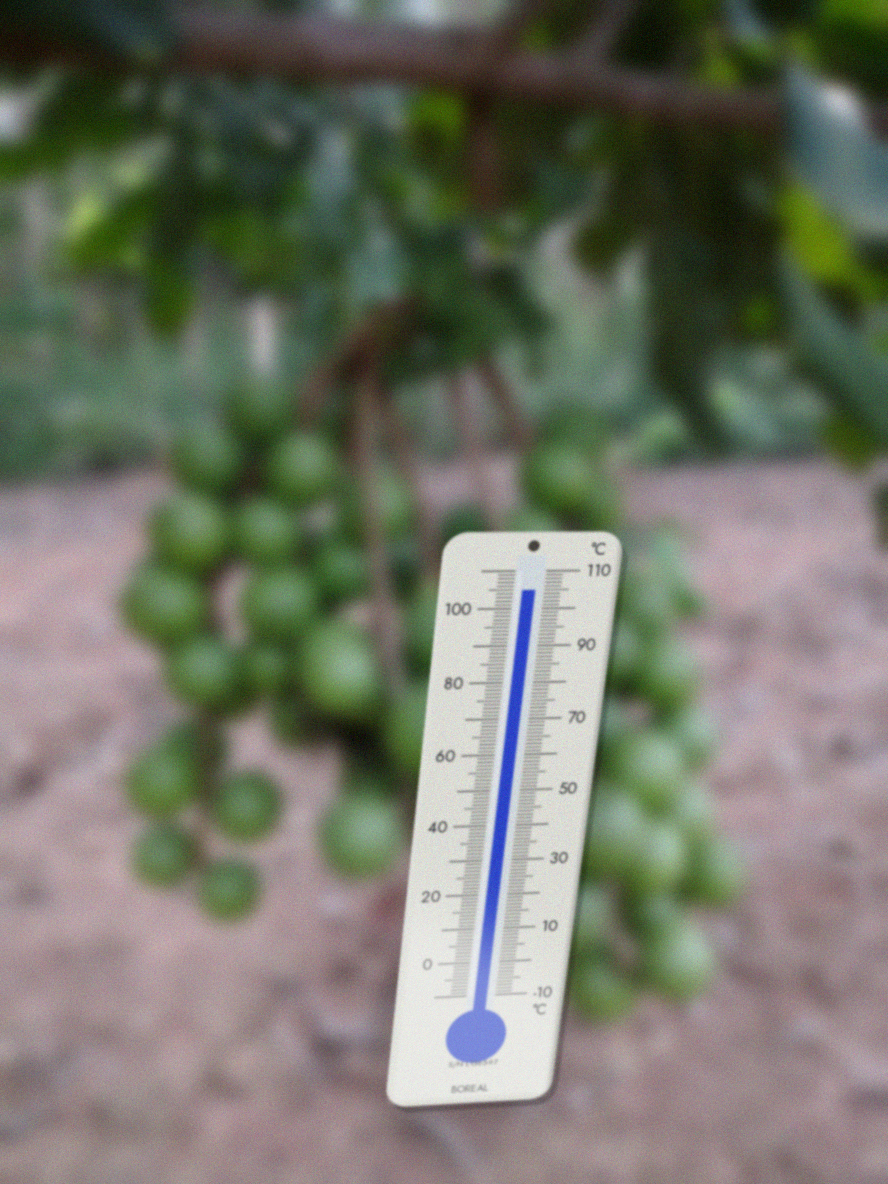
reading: value=105 unit=°C
